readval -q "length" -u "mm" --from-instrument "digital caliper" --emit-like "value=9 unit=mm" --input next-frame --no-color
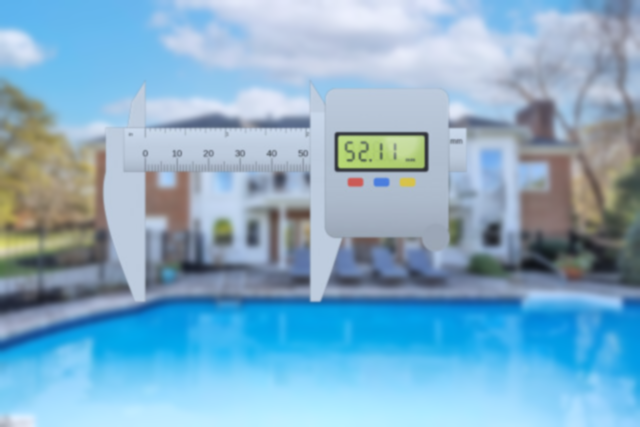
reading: value=52.11 unit=mm
